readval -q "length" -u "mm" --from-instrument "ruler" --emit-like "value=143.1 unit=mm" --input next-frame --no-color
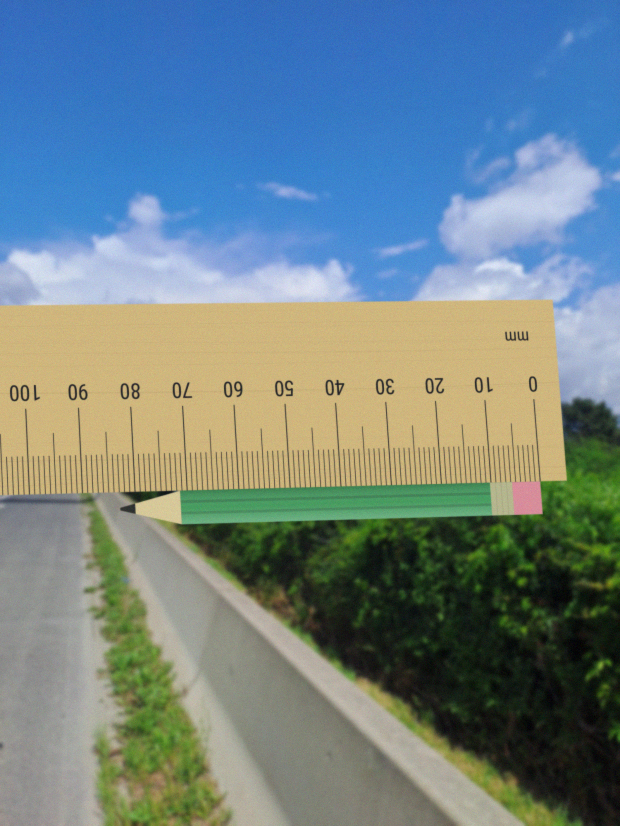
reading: value=83 unit=mm
